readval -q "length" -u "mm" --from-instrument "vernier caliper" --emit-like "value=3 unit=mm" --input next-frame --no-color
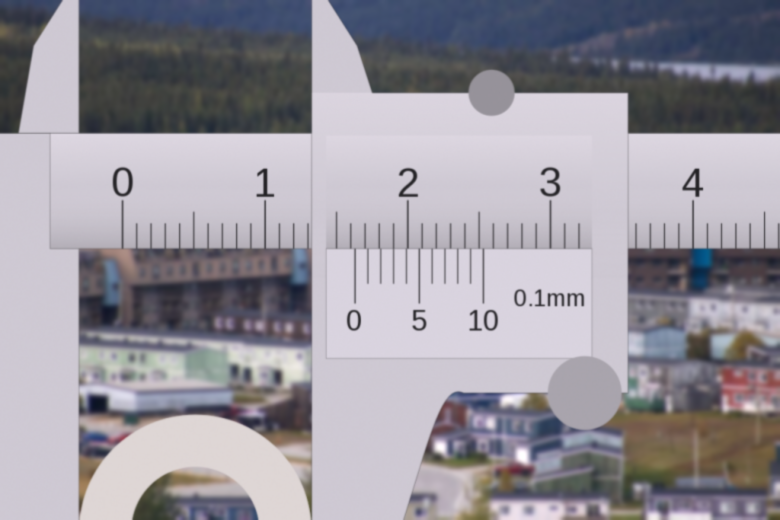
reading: value=16.3 unit=mm
